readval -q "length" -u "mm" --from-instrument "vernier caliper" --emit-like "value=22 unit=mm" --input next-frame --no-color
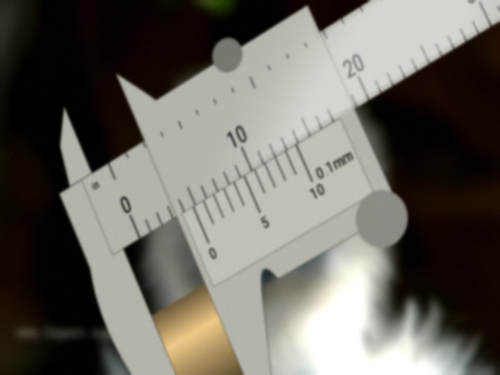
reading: value=4.8 unit=mm
